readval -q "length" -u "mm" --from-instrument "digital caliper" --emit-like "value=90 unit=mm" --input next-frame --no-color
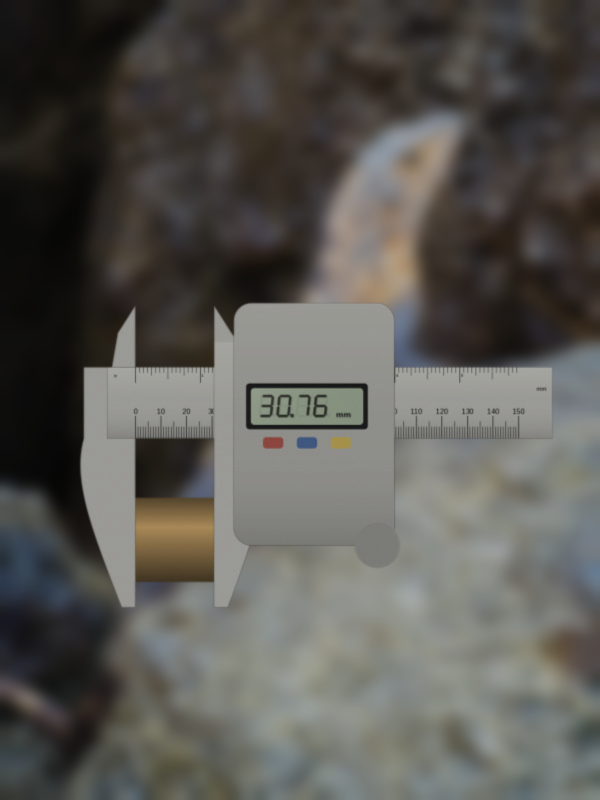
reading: value=30.76 unit=mm
